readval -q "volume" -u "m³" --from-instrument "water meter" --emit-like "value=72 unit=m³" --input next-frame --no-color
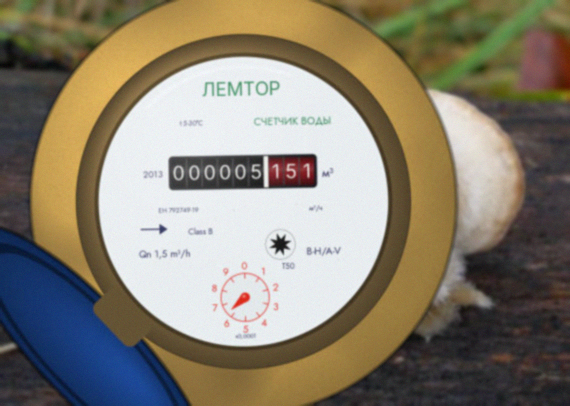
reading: value=5.1516 unit=m³
